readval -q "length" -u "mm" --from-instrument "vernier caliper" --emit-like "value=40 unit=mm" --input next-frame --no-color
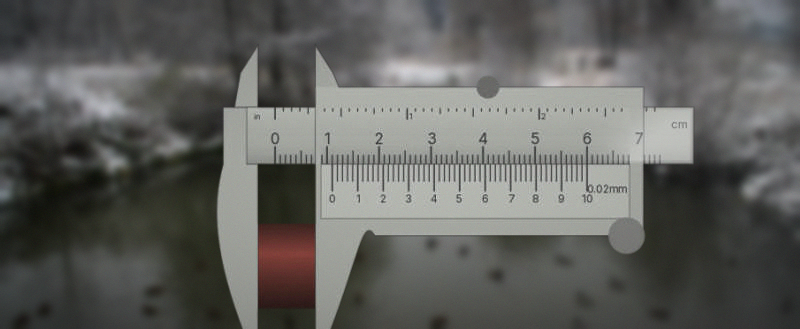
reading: value=11.0 unit=mm
